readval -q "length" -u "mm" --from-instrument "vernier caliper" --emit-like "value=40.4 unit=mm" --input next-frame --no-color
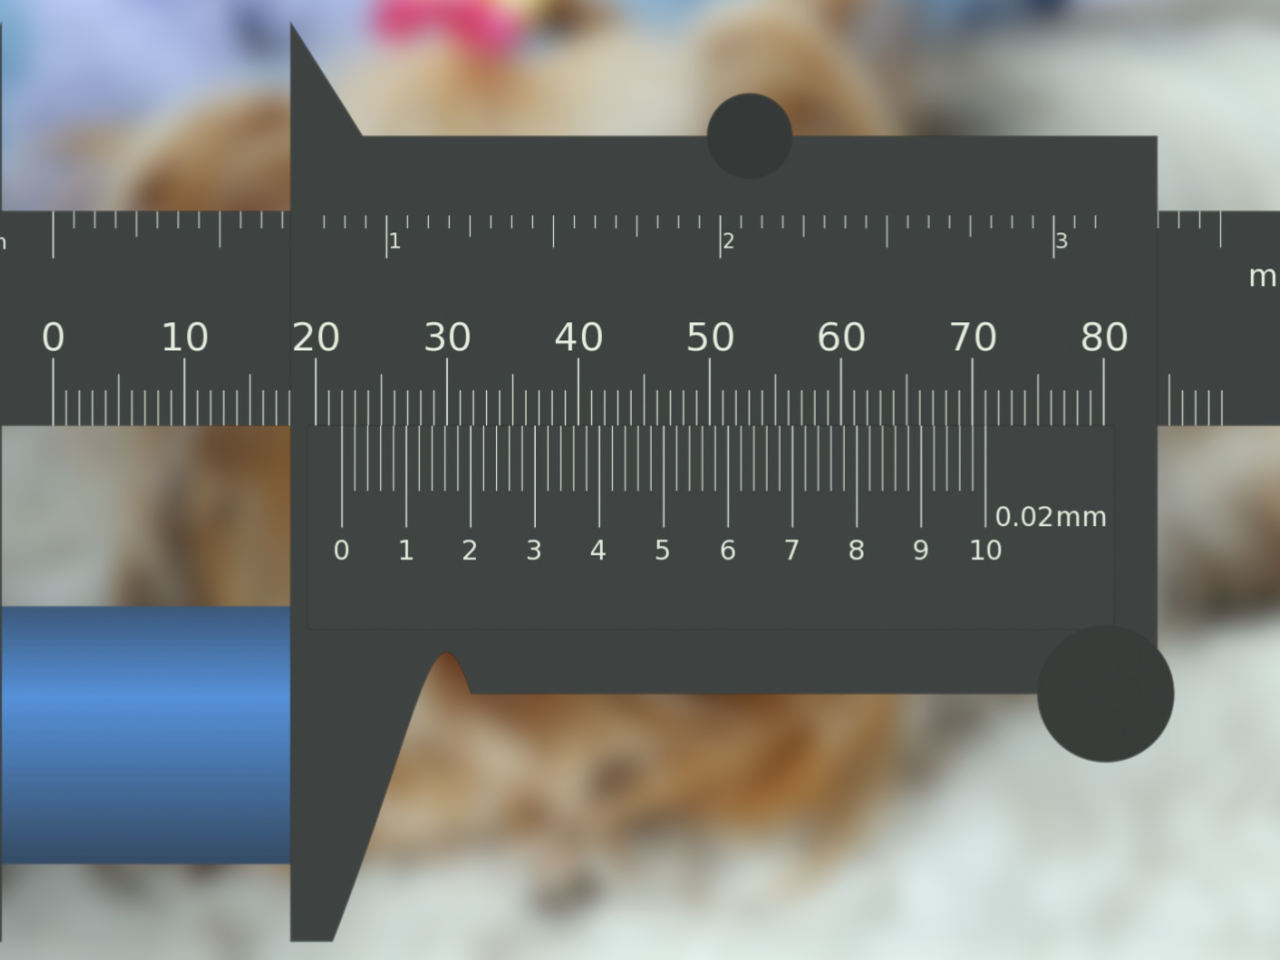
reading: value=22.0 unit=mm
